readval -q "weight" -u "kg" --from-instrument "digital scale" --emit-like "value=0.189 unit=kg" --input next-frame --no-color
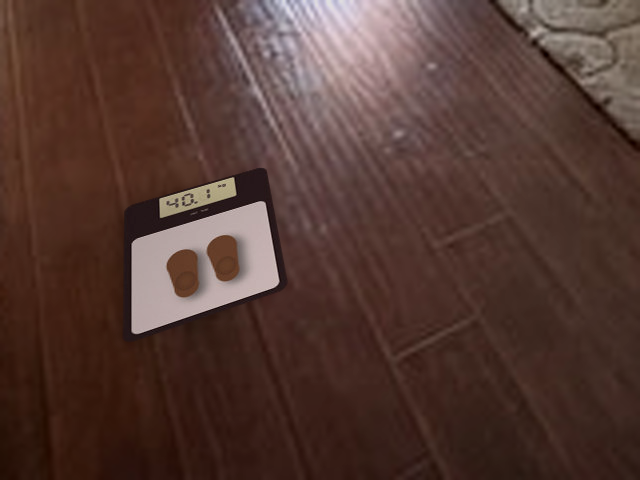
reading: value=40.1 unit=kg
